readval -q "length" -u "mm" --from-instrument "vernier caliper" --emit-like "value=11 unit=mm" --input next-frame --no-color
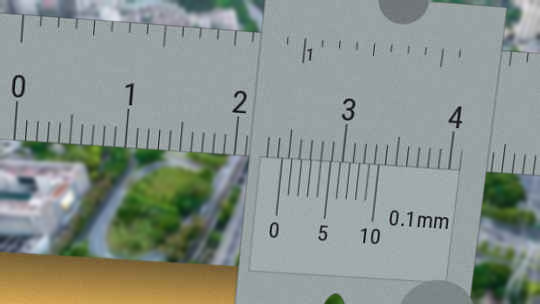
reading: value=24.4 unit=mm
